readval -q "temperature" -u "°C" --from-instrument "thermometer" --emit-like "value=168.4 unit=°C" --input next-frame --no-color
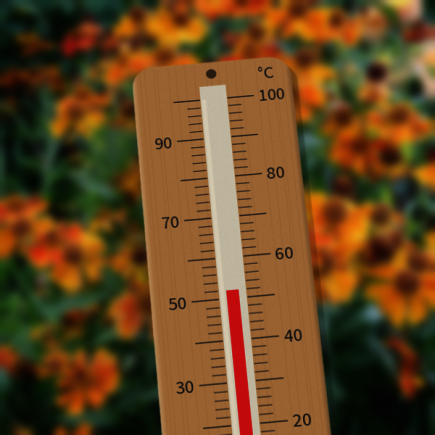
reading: value=52 unit=°C
